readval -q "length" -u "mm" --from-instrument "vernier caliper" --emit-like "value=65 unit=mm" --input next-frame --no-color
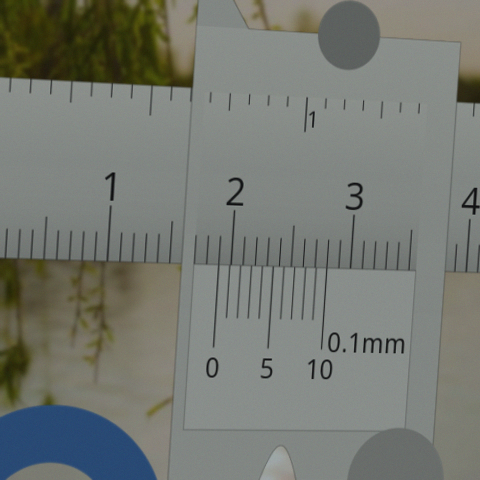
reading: value=19.0 unit=mm
